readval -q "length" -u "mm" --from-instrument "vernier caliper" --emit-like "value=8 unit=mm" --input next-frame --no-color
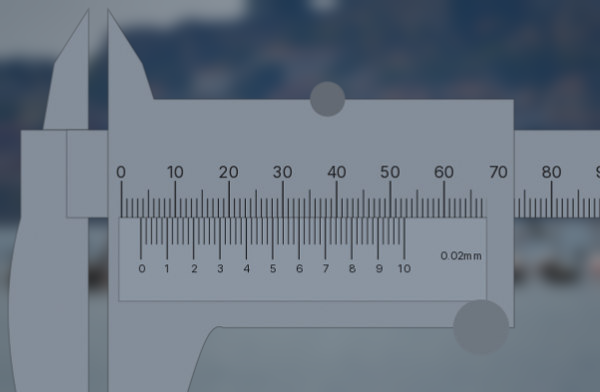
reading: value=3.6 unit=mm
